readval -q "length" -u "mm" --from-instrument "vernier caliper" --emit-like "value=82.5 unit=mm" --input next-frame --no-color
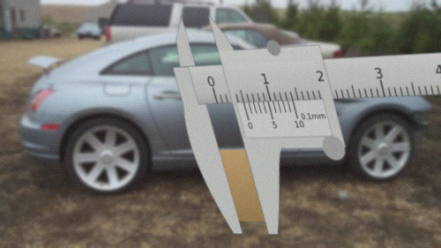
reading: value=5.0 unit=mm
